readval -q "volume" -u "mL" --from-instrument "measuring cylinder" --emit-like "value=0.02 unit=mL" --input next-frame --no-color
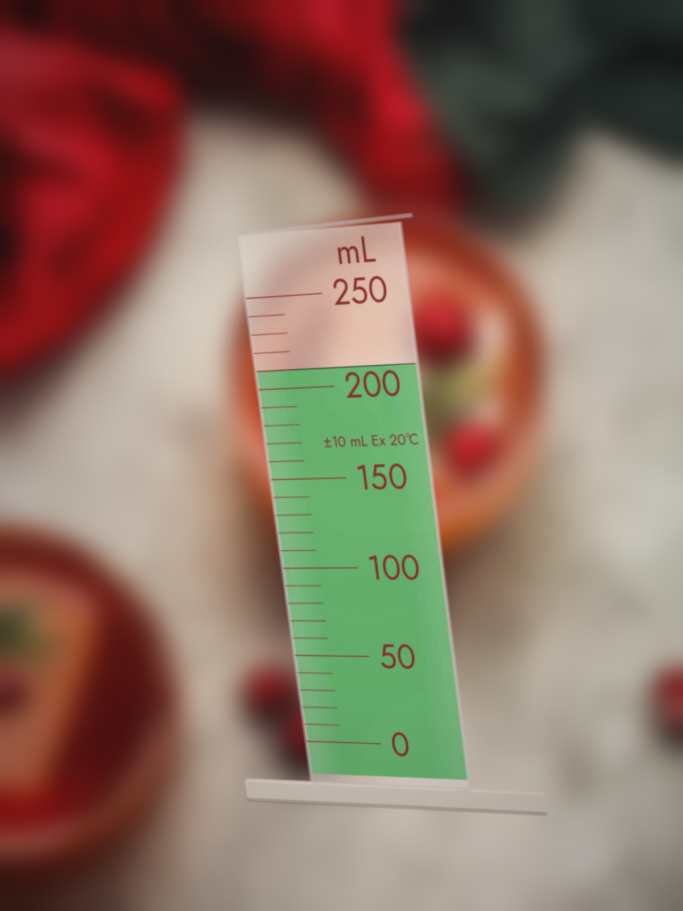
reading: value=210 unit=mL
